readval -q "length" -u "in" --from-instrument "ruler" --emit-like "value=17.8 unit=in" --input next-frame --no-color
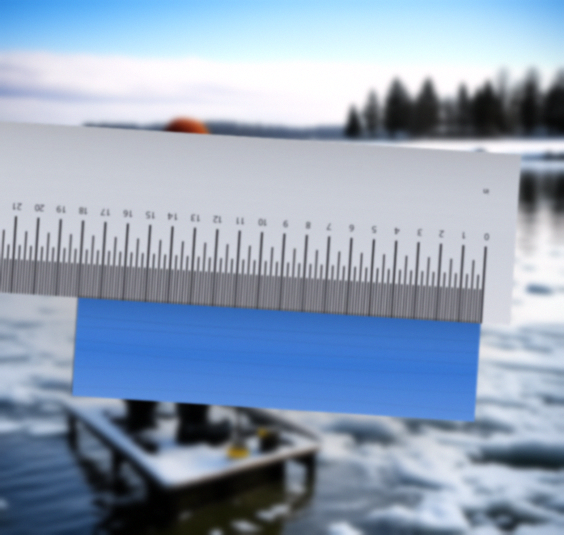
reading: value=18 unit=in
